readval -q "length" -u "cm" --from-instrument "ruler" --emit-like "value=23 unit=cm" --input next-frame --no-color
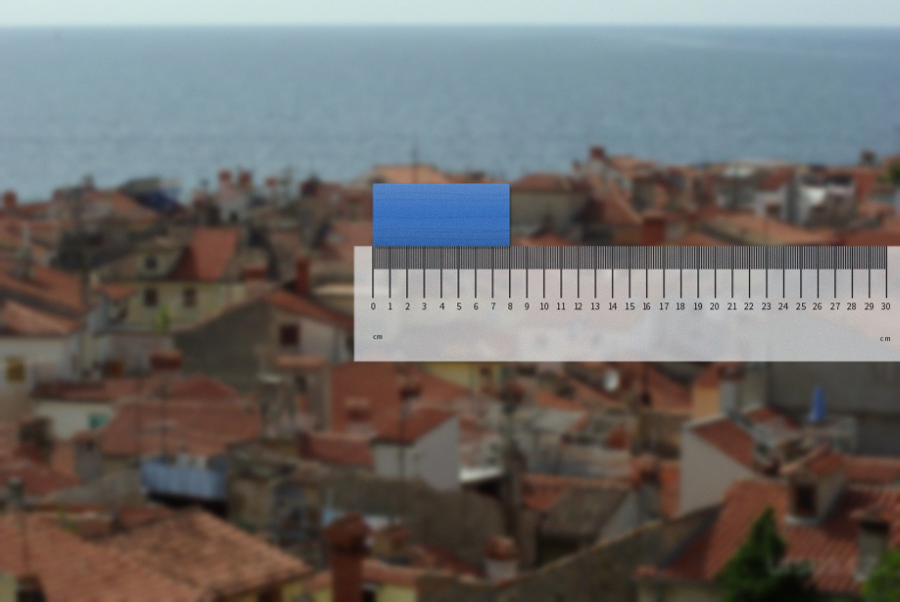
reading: value=8 unit=cm
